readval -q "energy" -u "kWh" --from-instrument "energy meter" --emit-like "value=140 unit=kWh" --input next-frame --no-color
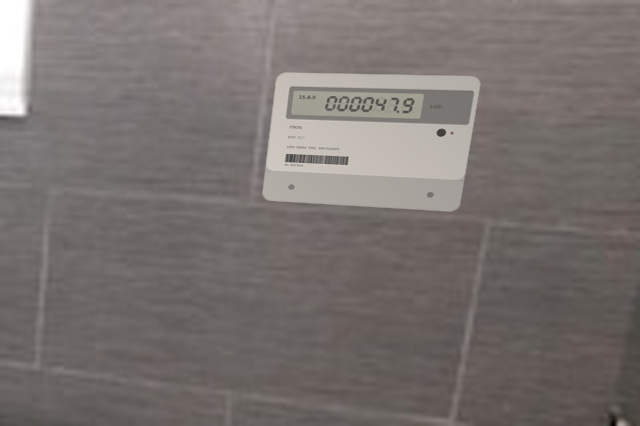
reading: value=47.9 unit=kWh
